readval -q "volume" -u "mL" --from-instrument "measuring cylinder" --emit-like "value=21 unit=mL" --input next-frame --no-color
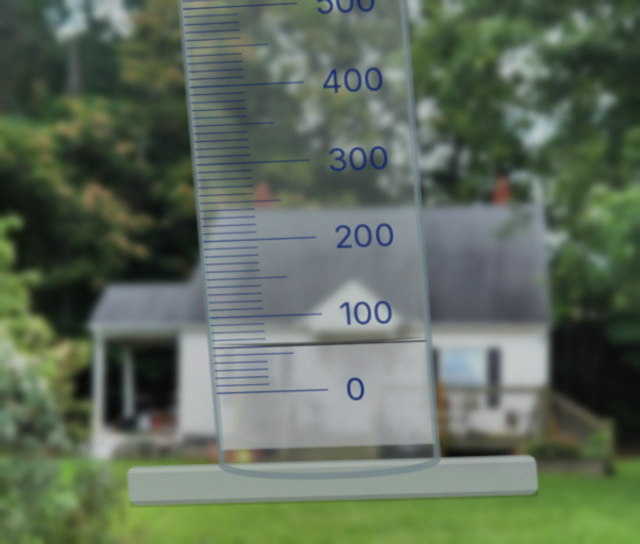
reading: value=60 unit=mL
